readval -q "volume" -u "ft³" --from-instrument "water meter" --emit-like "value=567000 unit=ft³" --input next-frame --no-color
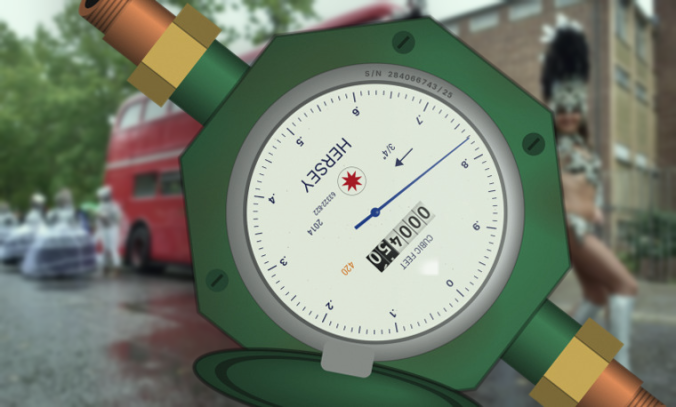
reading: value=449.77 unit=ft³
